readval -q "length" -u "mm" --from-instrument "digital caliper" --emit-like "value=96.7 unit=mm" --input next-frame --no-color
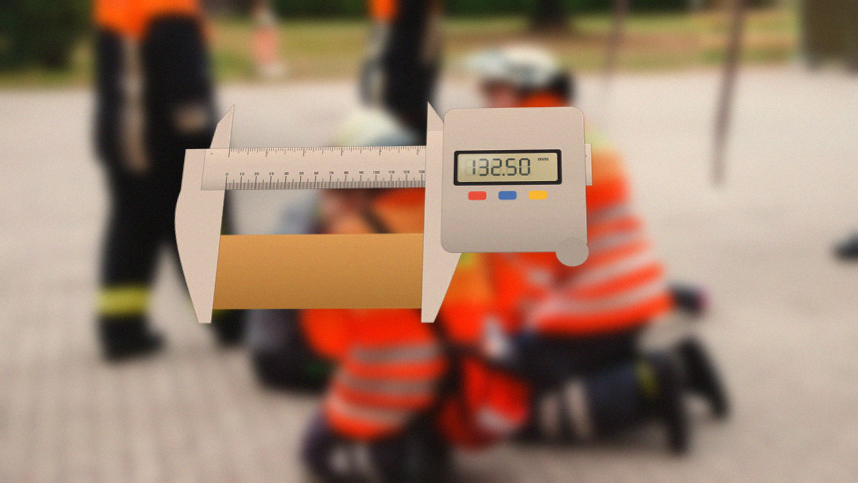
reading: value=132.50 unit=mm
